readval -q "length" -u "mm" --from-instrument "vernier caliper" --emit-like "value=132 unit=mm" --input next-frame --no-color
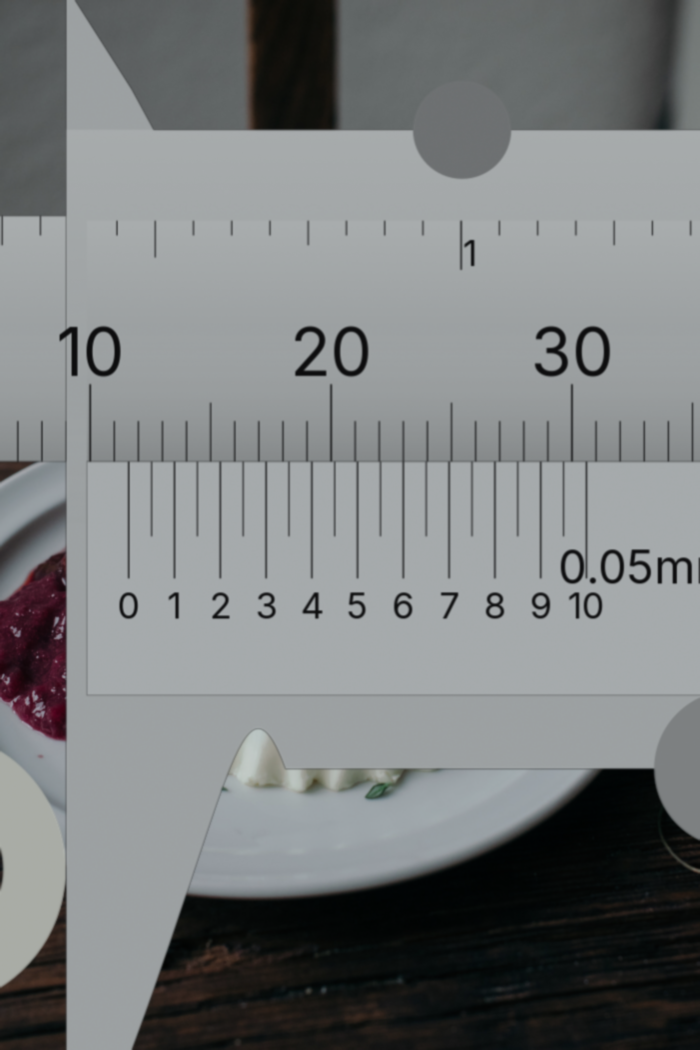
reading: value=11.6 unit=mm
